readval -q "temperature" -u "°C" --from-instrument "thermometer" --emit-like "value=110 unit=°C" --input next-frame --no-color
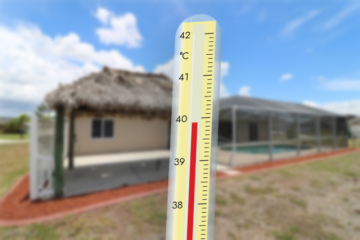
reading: value=39.9 unit=°C
